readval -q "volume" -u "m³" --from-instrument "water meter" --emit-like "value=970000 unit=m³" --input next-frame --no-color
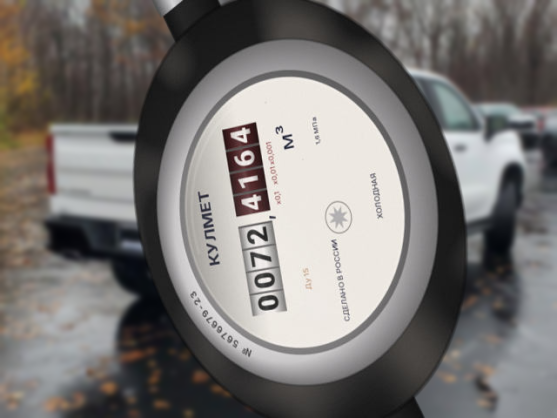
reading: value=72.4164 unit=m³
